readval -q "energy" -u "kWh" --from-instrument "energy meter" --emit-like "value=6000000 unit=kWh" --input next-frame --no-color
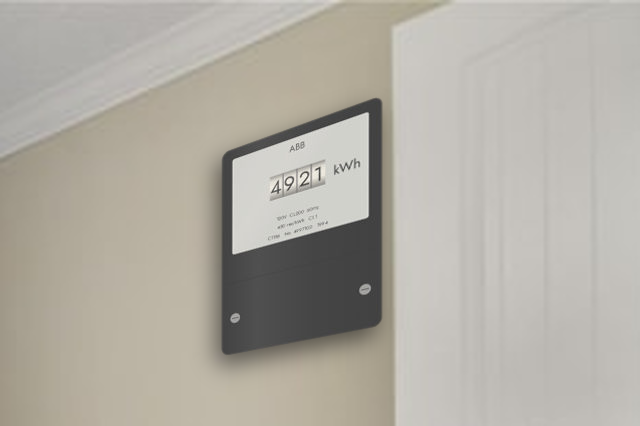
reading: value=4921 unit=kWh
